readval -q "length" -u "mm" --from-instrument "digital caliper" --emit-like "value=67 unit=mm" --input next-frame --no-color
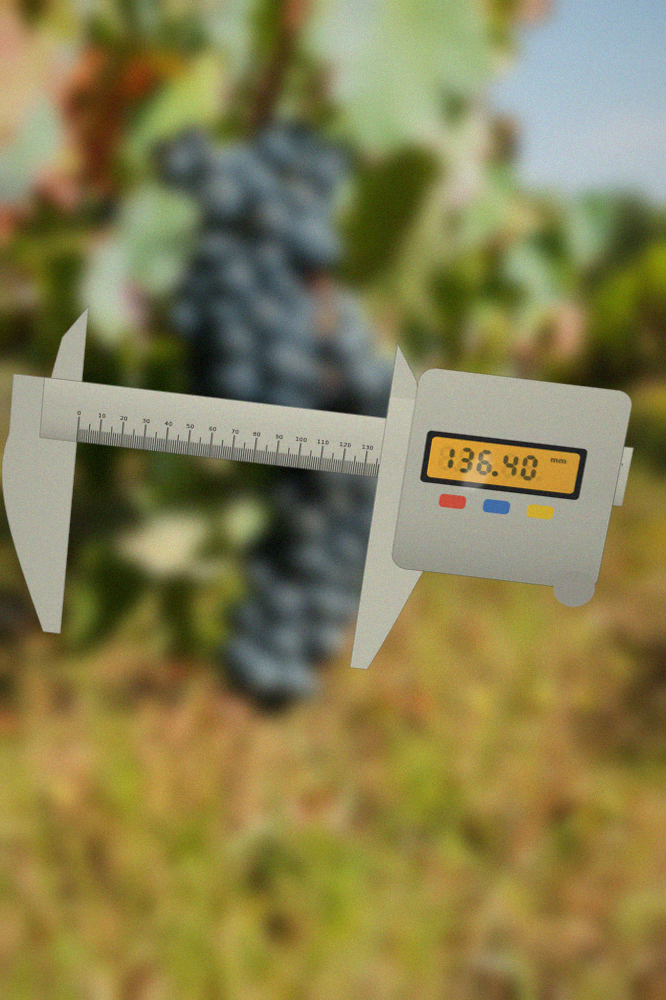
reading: value=136.40 unit=mm
